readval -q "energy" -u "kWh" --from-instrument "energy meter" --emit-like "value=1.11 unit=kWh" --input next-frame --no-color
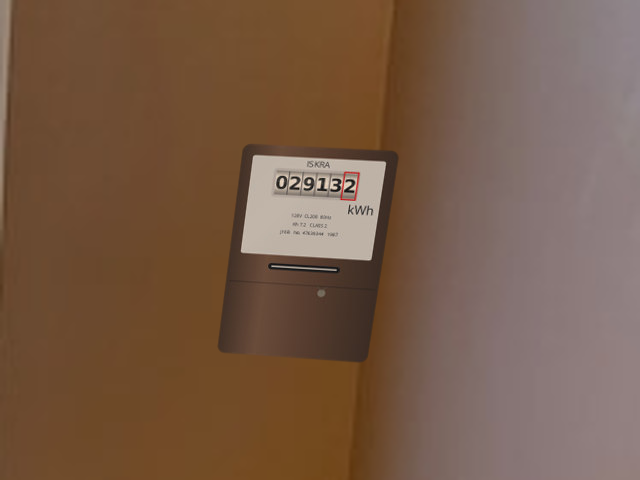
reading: value=2913.2 unit=kWh
